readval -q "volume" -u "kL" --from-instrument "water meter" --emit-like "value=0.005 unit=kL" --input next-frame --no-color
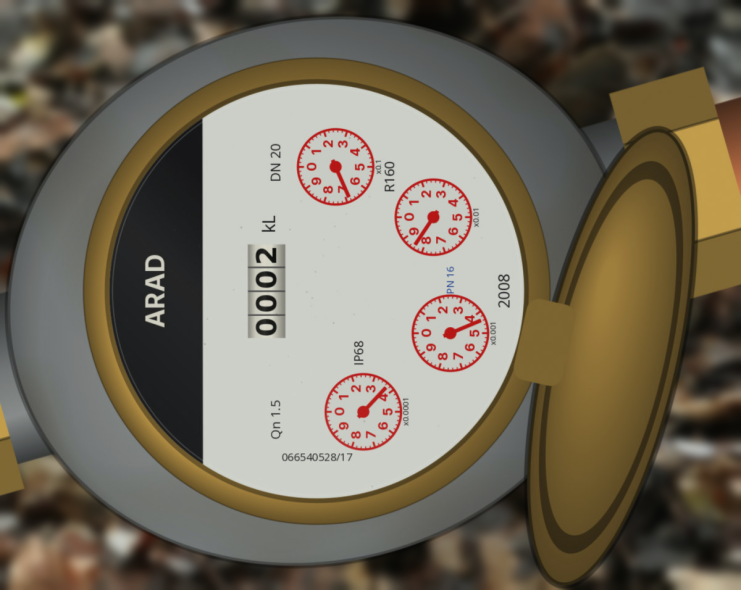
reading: value=2.6843 unit=kL
